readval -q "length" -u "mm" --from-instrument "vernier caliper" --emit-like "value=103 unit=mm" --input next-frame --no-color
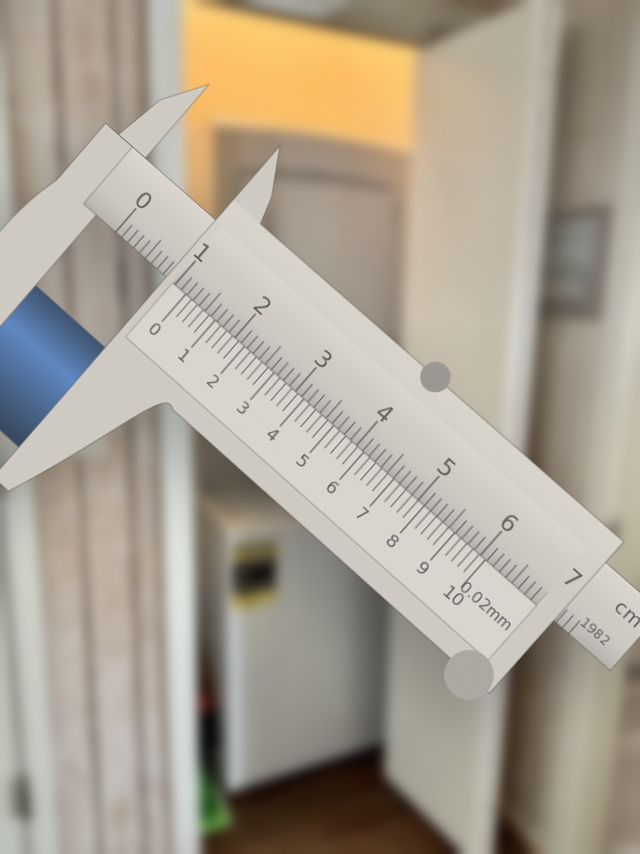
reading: value=11.8 unit=mm
